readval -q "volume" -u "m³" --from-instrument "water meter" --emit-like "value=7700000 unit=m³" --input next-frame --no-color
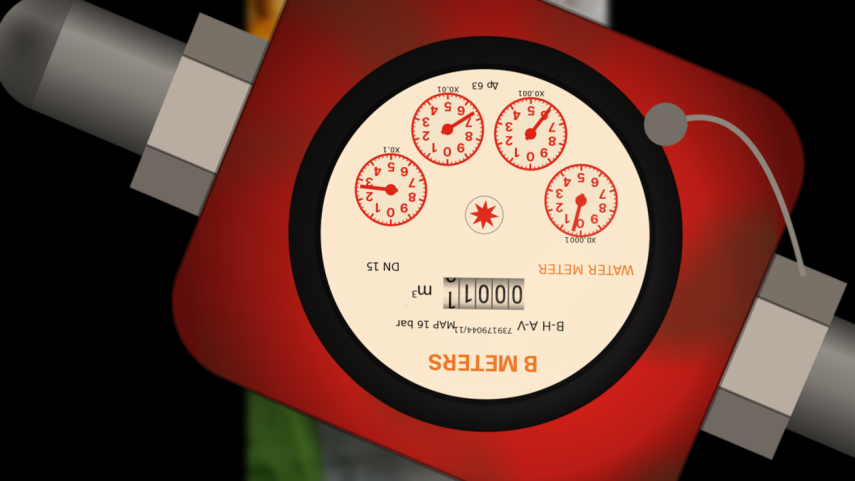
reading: value=11.2660 unit=m³
